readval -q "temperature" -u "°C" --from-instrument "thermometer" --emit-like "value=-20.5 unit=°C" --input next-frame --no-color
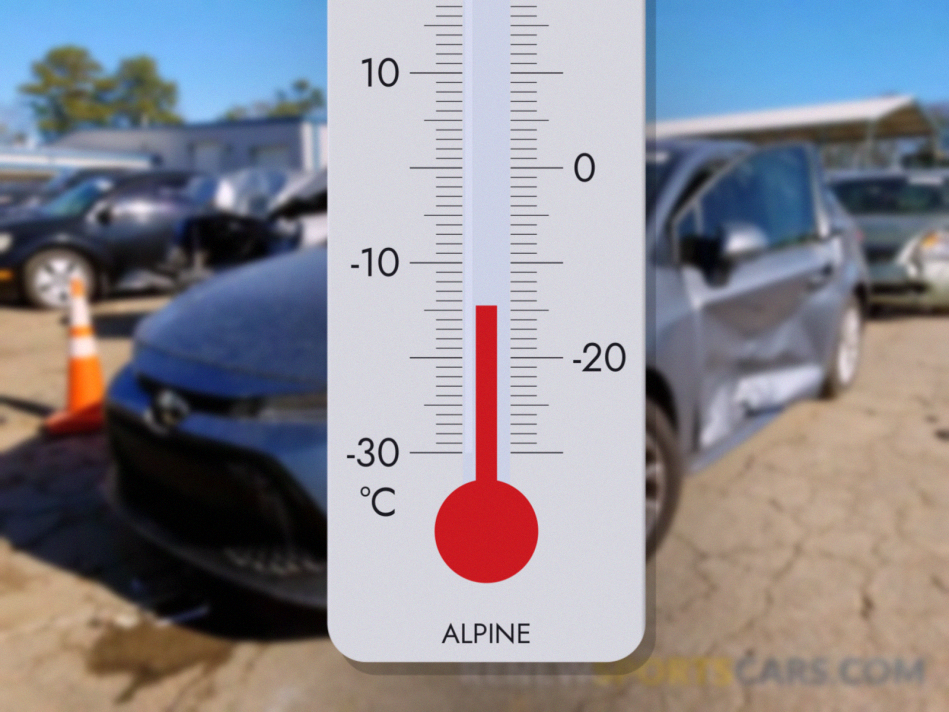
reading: value=-14.5 unit=°C
